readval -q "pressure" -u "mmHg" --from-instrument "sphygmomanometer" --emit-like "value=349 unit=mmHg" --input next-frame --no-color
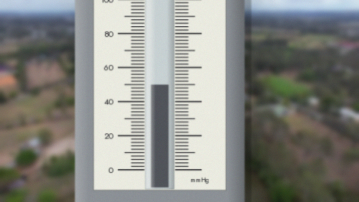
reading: value=50 unit=mmHg
